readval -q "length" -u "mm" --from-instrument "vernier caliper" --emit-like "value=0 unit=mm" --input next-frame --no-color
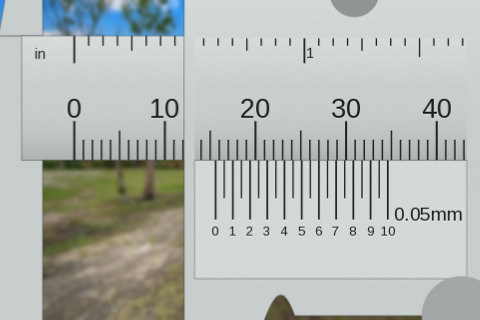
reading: value=15.6 unit=mm
